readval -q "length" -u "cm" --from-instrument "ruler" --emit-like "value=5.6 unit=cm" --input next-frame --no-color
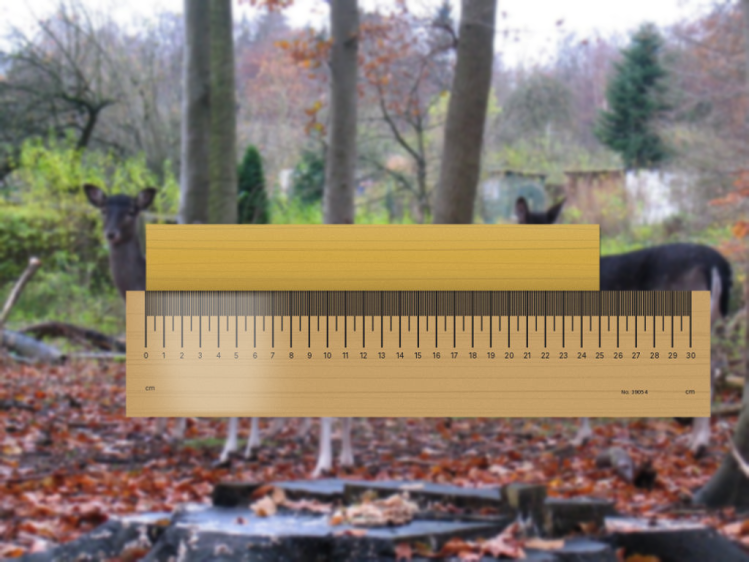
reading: value=25 unit=cm
